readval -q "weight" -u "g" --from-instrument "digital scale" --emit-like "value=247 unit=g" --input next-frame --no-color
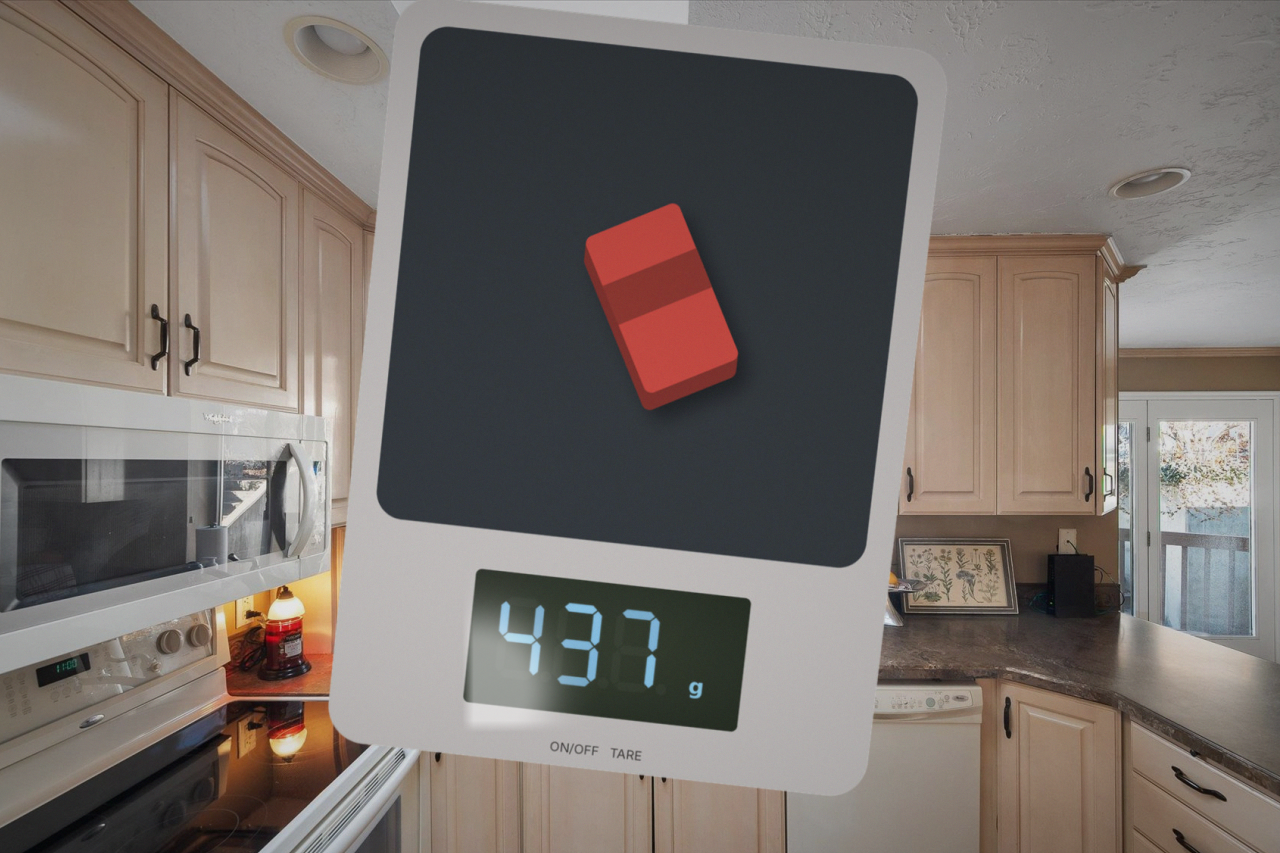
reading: value=437 unit=g
